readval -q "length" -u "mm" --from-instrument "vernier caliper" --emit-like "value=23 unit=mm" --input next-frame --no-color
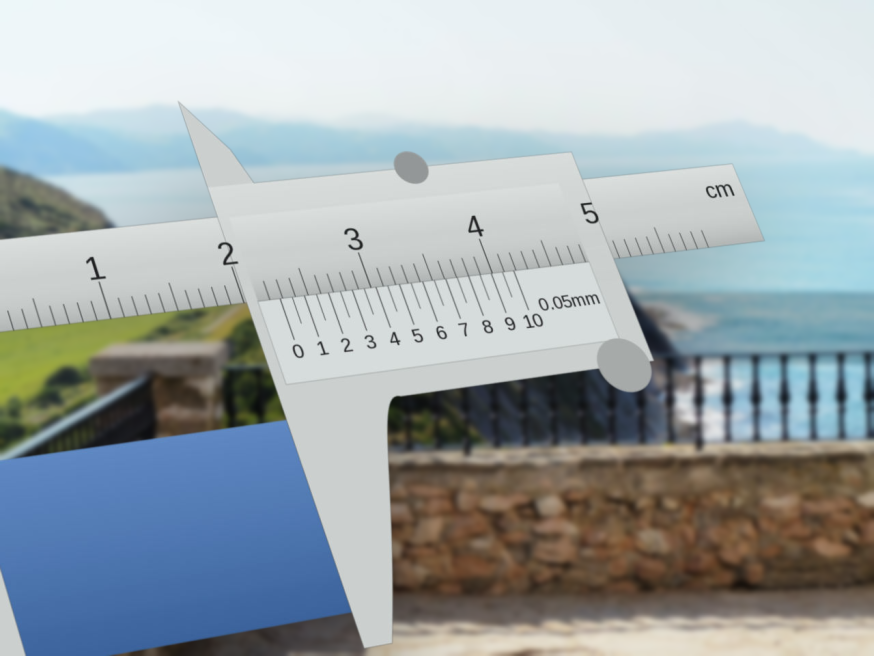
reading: value=22.8 unit=mm
